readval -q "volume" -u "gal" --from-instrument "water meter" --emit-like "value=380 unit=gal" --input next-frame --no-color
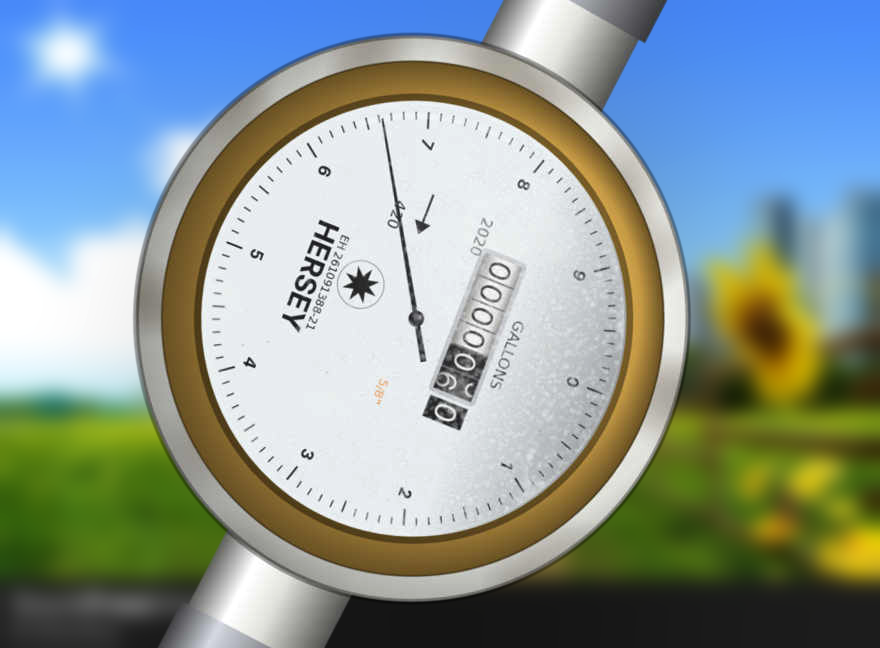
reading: value=56.6 unit=gal
